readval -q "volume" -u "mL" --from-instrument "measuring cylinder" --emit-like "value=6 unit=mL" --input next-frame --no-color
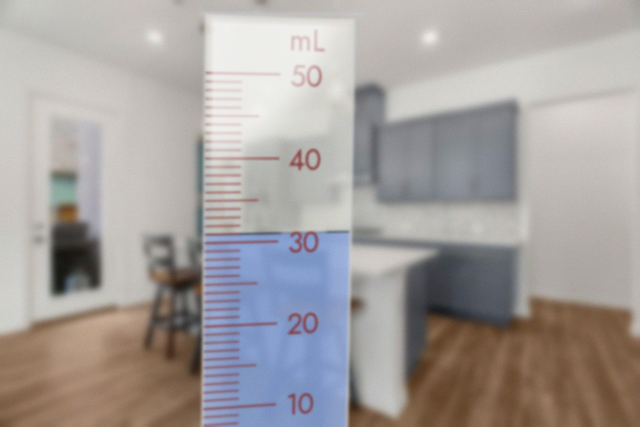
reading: value=31 unit=mL
